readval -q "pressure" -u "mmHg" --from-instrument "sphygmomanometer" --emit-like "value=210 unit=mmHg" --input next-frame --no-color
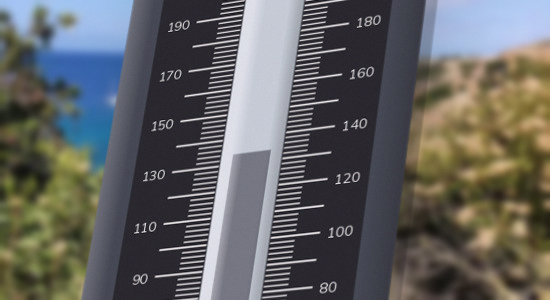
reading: value=134 unit=mmHg
